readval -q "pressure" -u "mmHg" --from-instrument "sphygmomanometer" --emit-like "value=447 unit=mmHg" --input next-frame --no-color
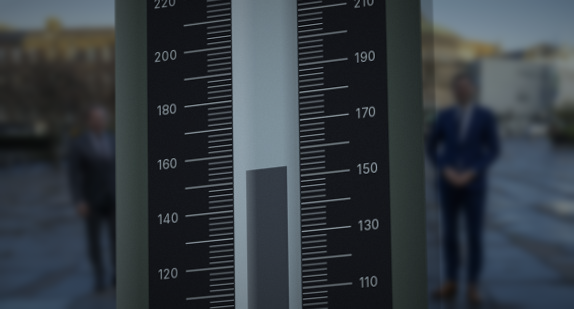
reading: value=154 unit=mmHg
